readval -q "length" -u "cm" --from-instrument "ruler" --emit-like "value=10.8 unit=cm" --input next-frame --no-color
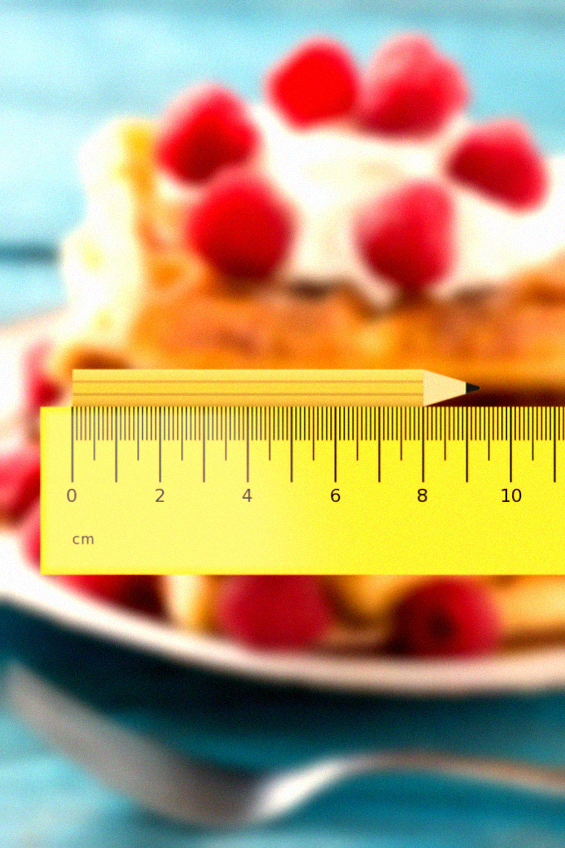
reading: value=9.3 unit=cm
